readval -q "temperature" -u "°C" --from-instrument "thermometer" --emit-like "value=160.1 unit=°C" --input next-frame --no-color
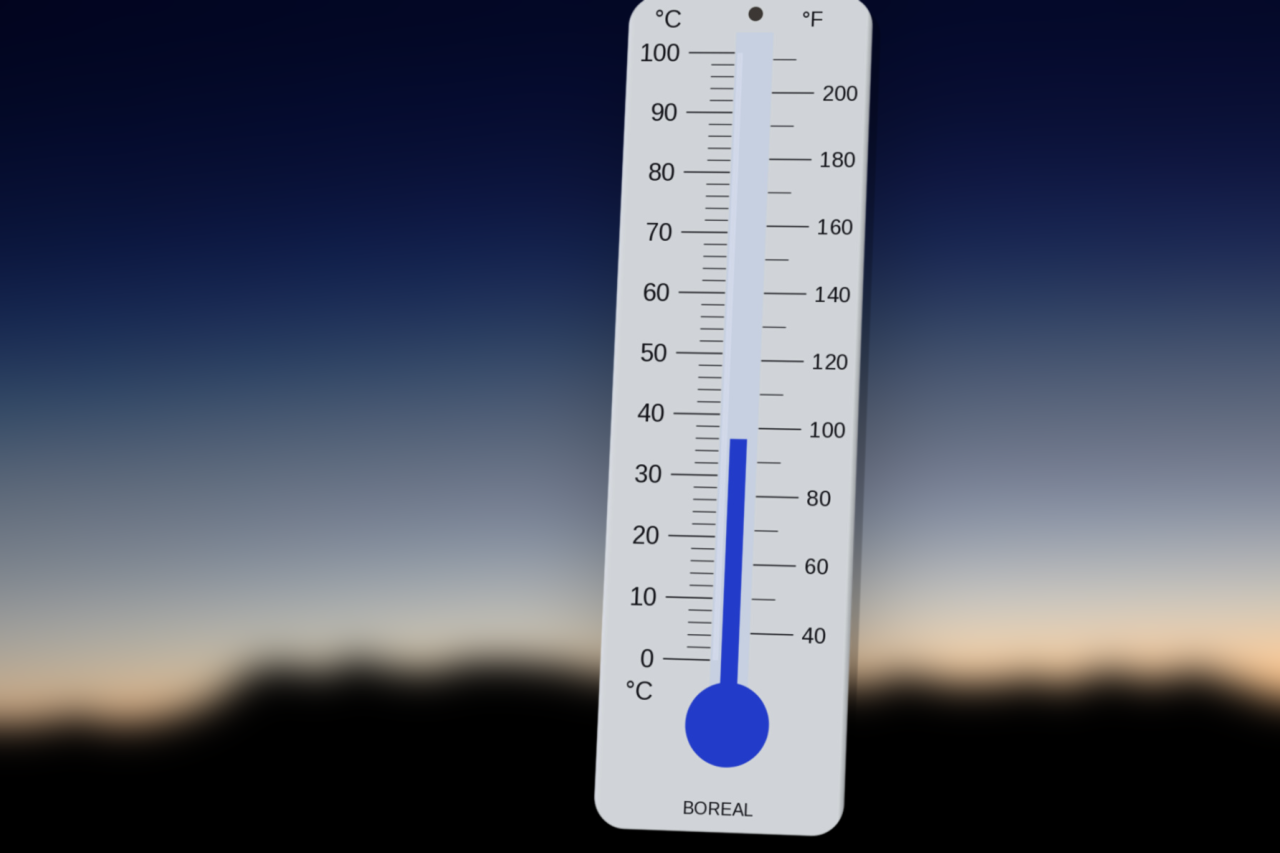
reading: value=36 unit=°C
